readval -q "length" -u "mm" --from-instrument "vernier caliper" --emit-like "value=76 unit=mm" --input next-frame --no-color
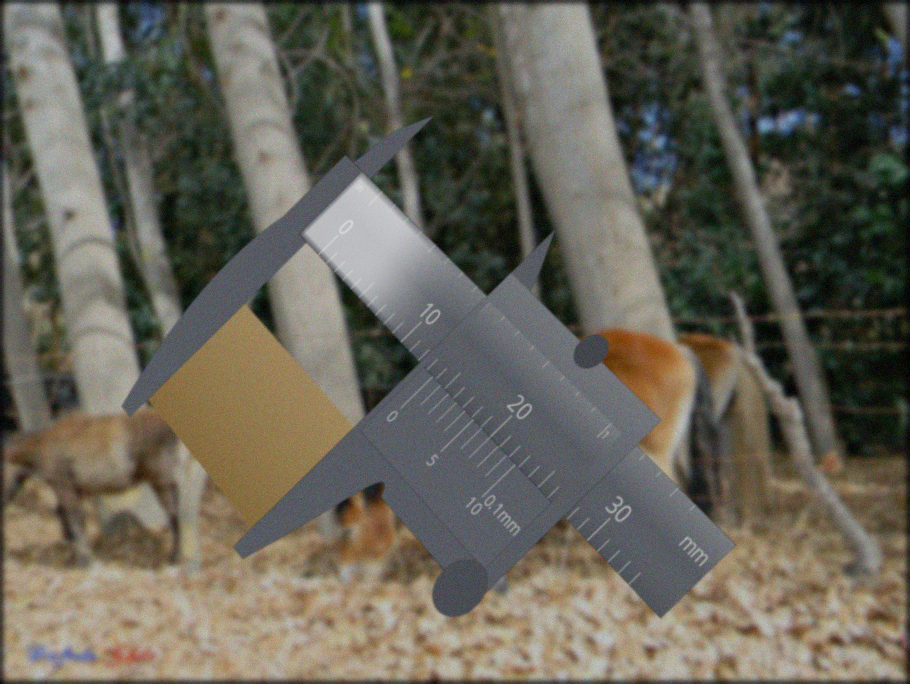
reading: value=13.7 unit=mm
